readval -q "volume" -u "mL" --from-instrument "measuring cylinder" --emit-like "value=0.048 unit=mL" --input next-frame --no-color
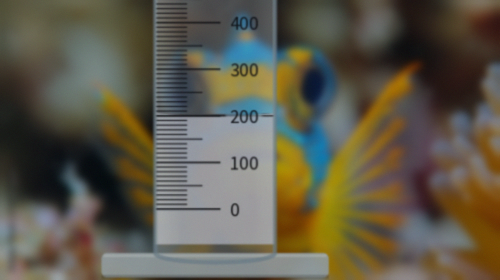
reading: value=200 unit=mL
